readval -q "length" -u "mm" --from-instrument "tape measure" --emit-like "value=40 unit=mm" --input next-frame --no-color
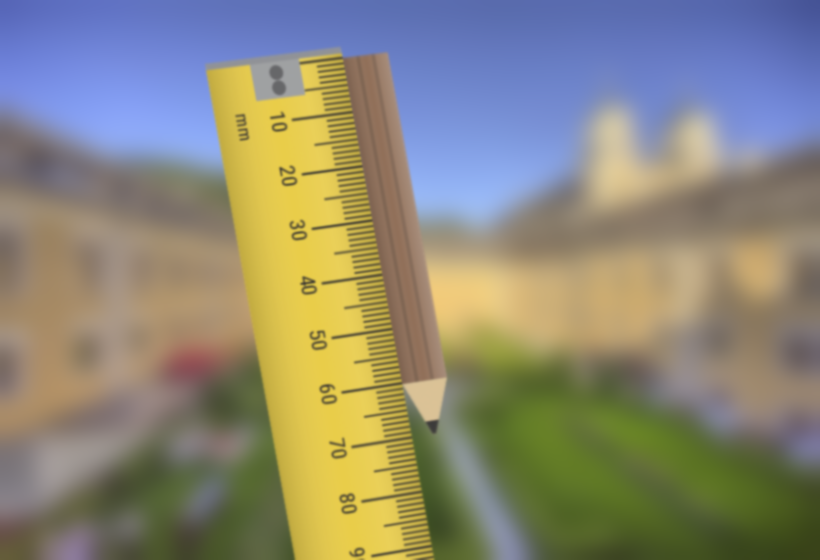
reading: value=70 unit=mm
